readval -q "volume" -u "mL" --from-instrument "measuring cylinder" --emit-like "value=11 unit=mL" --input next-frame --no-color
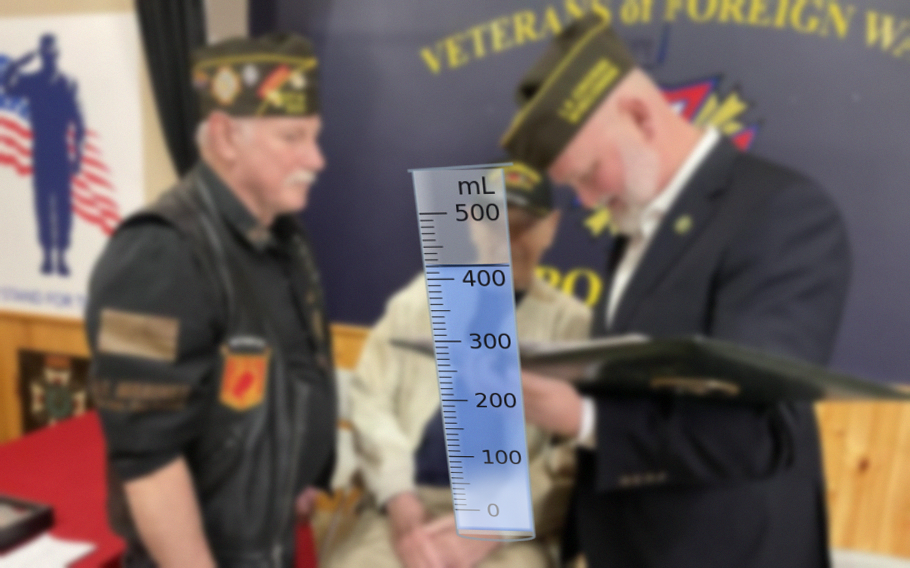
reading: value=420 unit=mL
